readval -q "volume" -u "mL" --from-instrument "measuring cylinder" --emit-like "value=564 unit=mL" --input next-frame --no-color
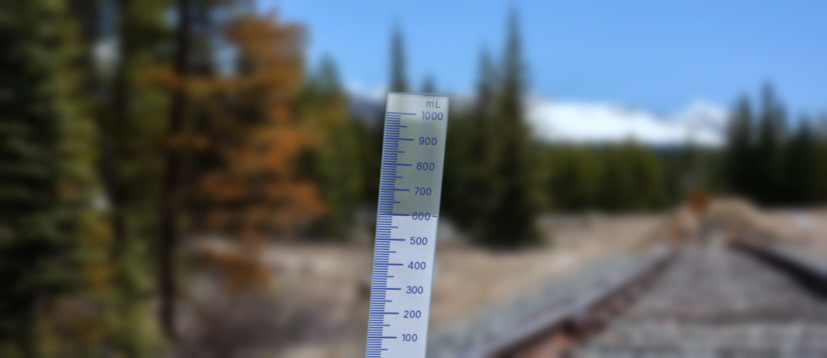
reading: value=600 unit=mL
